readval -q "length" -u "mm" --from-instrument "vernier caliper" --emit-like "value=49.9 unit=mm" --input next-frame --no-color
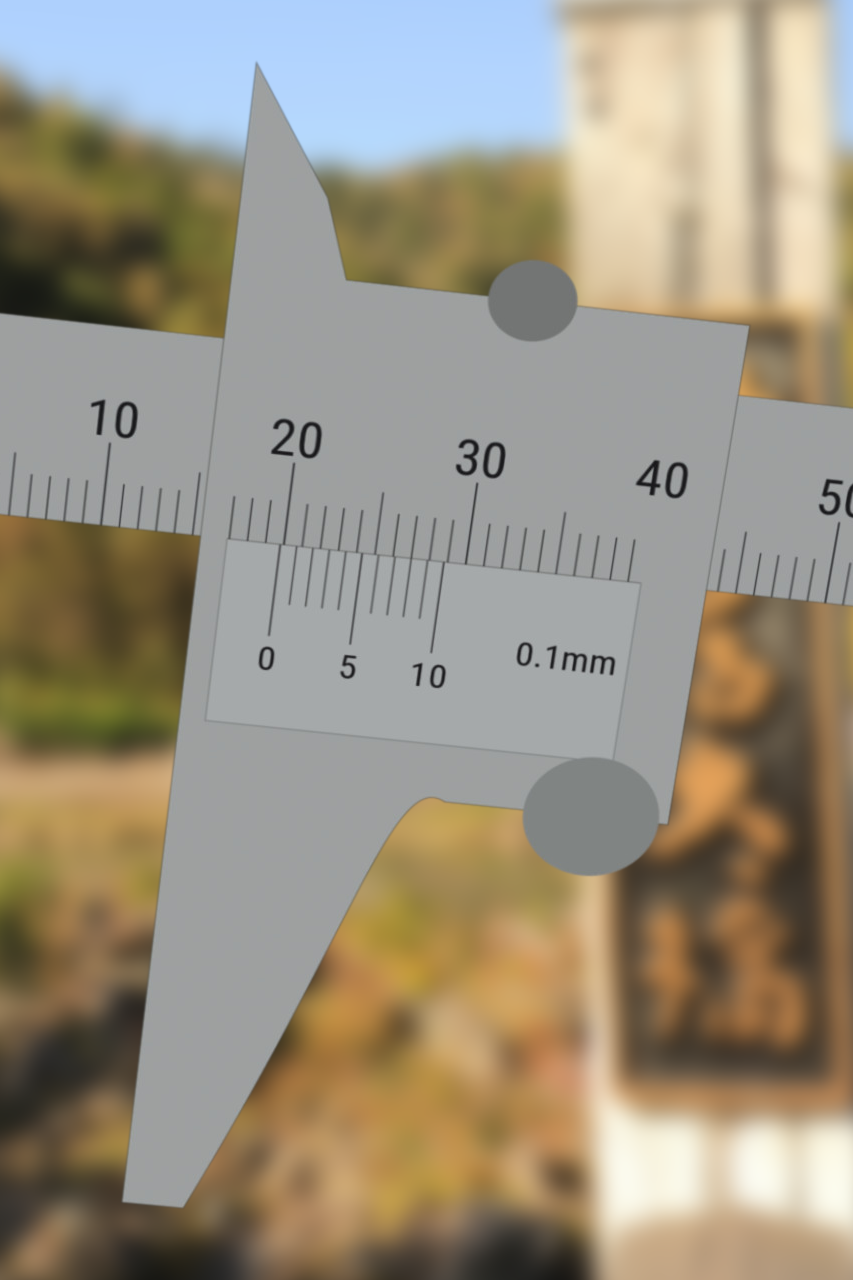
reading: value=19.8 unit=mm
